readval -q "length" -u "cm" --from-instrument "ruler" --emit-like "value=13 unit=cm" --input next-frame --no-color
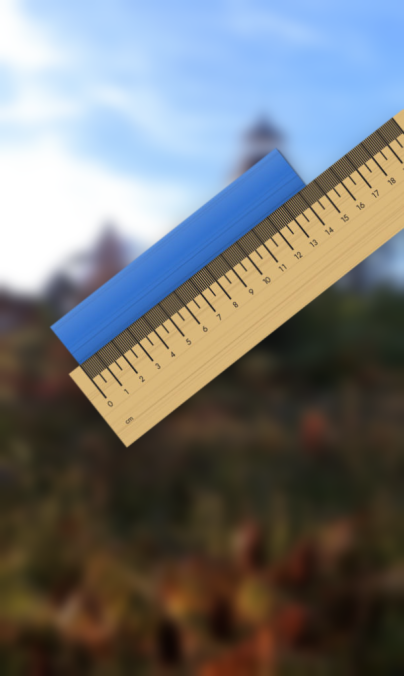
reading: value=14.5 unit=cm
